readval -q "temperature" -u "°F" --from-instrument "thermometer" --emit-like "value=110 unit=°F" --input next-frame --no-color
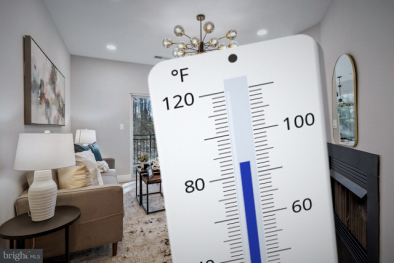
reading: value=86 unit=°F
